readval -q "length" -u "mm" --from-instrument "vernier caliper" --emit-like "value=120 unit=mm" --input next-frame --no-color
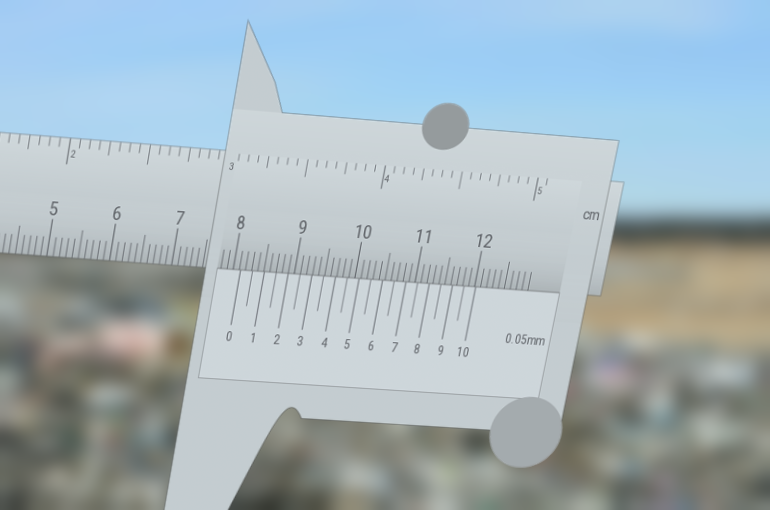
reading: value=81.2 unit=mm
